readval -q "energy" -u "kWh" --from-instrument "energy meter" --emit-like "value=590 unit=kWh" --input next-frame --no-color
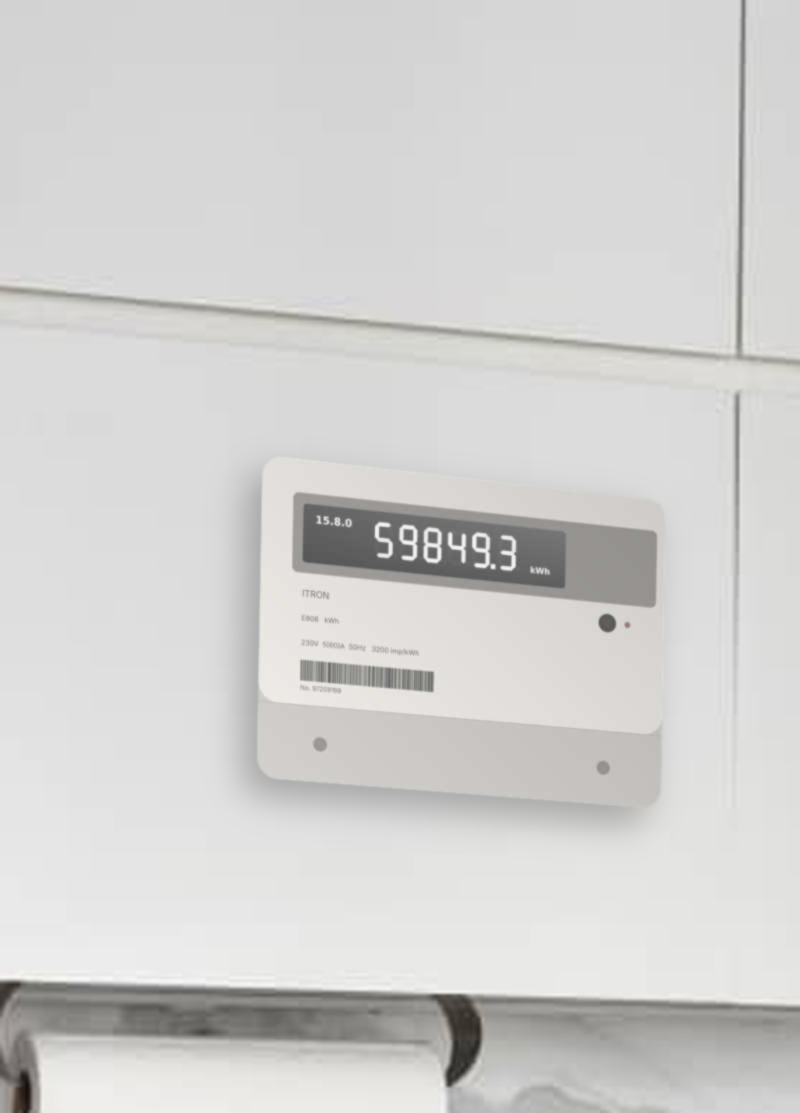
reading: value=59849.3 unit=kWh
